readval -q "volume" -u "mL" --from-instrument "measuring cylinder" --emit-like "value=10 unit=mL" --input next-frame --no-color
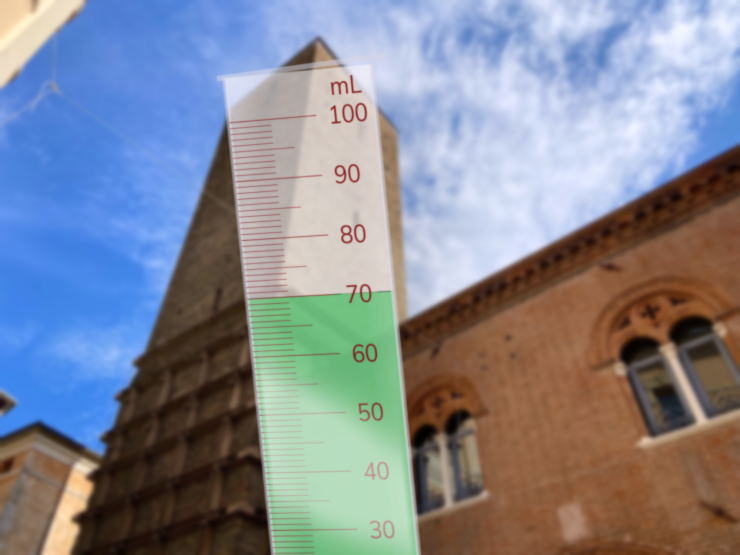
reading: value=70 unit=mL
